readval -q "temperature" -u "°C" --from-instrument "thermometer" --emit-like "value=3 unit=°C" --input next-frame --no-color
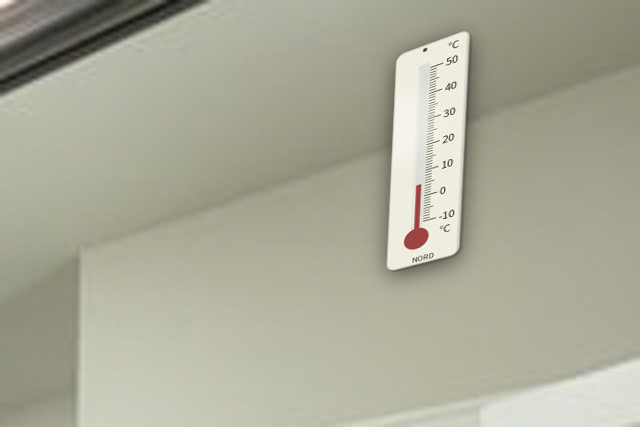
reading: value=5 unit=°C
